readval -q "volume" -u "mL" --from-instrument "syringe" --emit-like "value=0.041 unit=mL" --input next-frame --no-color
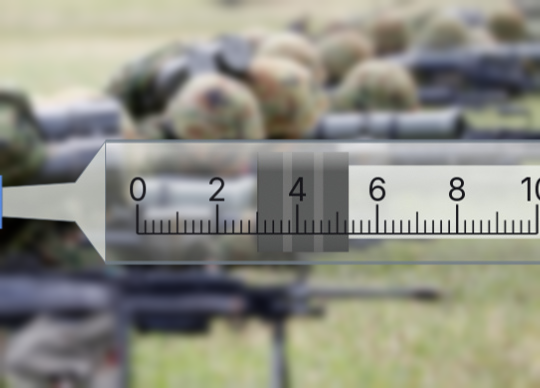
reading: value=3 unit=mL
